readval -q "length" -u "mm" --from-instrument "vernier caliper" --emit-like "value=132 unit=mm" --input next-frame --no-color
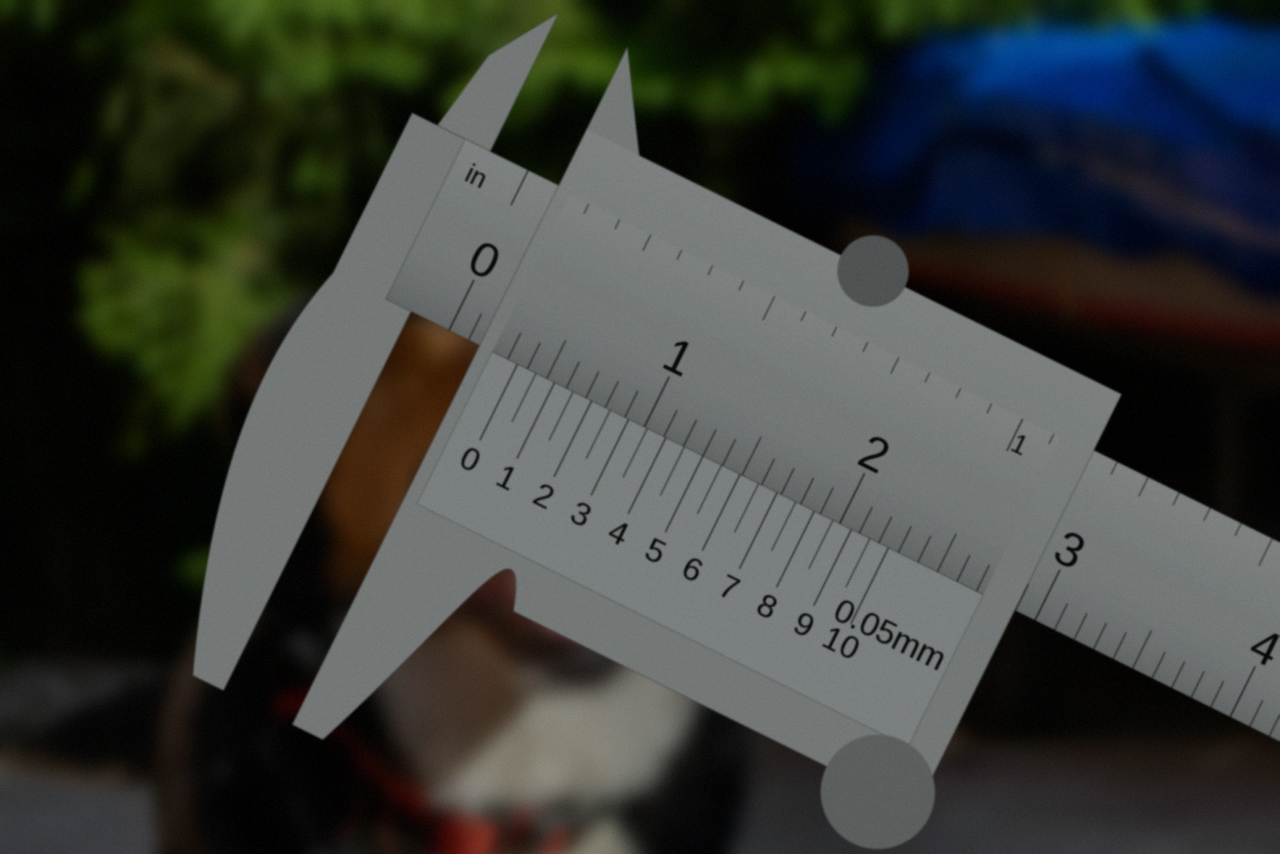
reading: value=3.5 unit=mm
